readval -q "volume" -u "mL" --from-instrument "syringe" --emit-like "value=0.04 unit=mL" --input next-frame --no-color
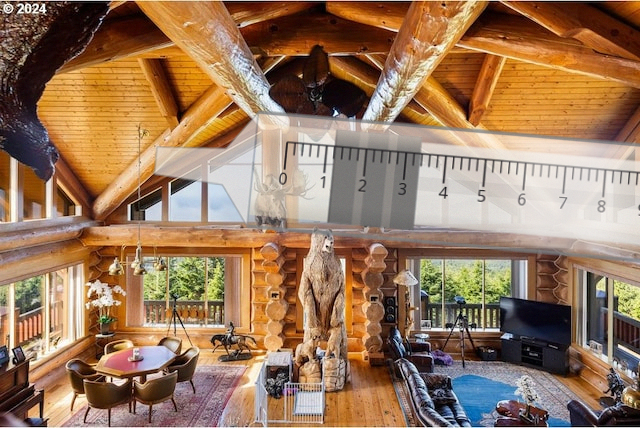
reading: value=1.2 unit=mL
